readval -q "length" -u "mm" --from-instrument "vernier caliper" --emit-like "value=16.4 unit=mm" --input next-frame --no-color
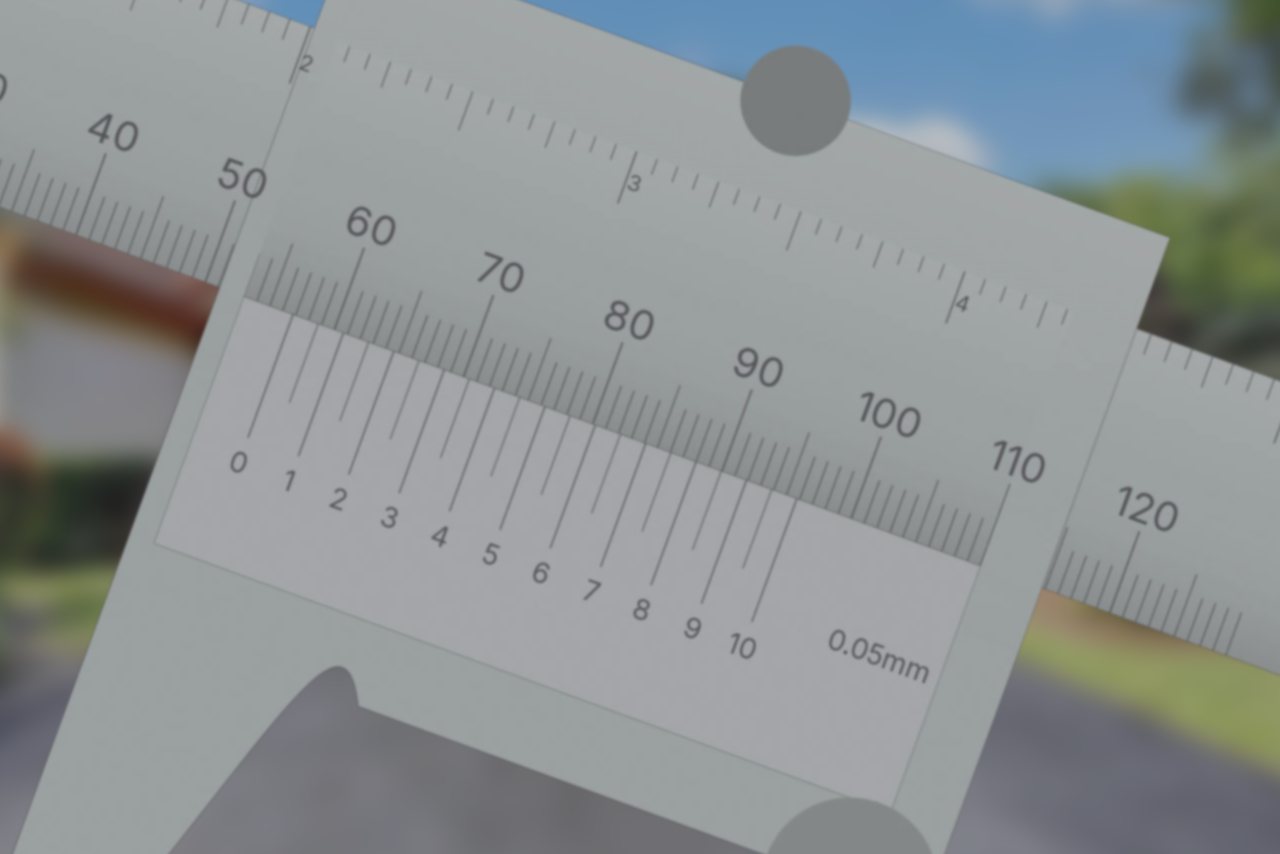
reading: value=56.8 unit=mm
